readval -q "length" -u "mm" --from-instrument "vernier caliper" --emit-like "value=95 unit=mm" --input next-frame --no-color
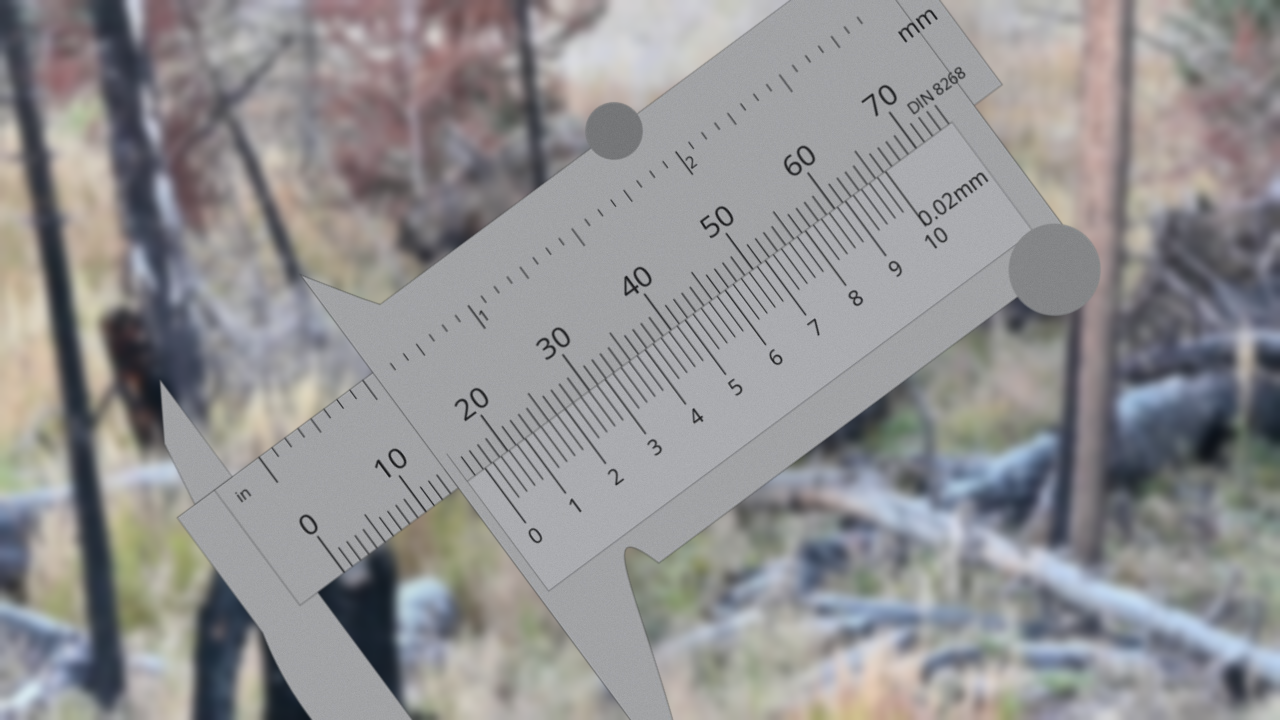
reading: value=17.2 unit=mm
